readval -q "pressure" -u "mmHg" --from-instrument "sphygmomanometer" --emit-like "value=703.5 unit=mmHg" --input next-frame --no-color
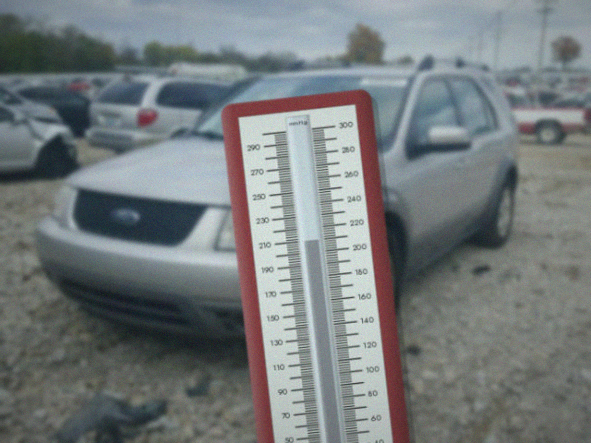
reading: value=210 unit=mmHg
